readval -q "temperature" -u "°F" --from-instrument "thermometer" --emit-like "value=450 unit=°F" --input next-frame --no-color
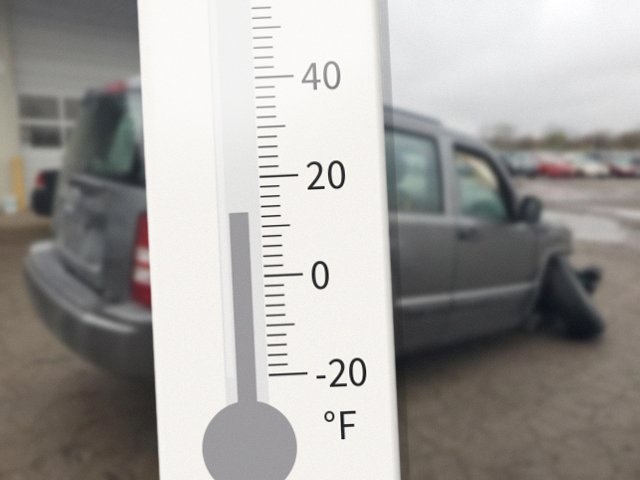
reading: value=13 unit=°F
